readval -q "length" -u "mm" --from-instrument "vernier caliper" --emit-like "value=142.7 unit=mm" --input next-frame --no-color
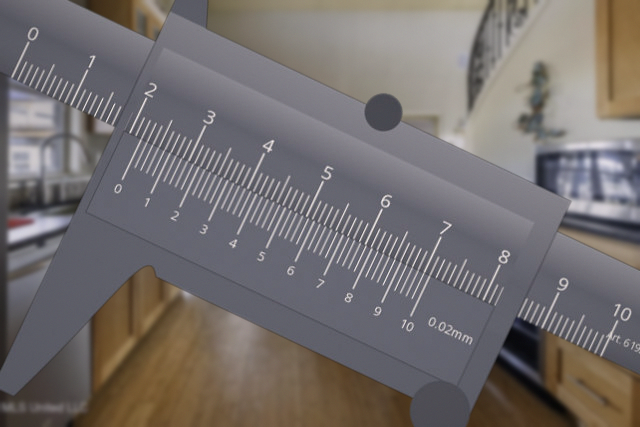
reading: value=22.0 unit=mm
